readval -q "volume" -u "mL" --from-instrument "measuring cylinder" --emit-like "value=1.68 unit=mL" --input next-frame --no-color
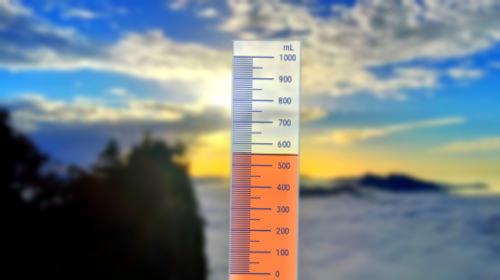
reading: value=550 unit=mL
